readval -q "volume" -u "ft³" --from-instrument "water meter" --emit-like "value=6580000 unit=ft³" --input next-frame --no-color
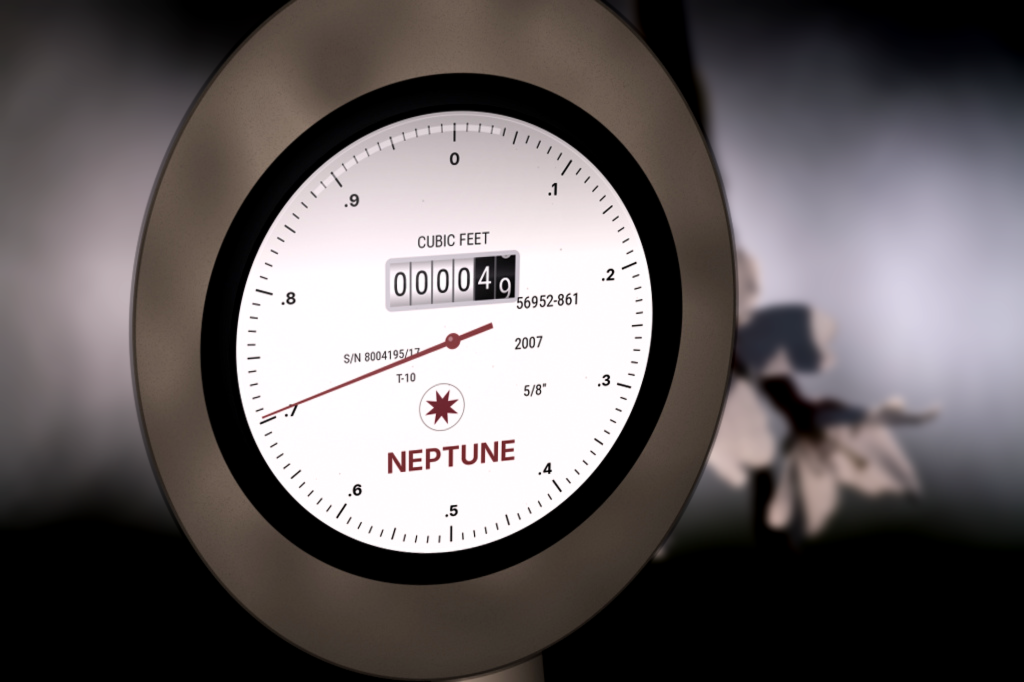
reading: value=48.70 unit=ft³
